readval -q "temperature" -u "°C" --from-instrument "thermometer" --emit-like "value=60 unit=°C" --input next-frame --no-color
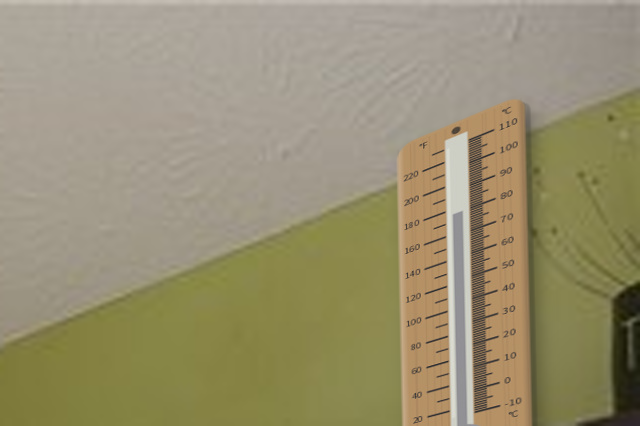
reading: value=80 unit=°C
